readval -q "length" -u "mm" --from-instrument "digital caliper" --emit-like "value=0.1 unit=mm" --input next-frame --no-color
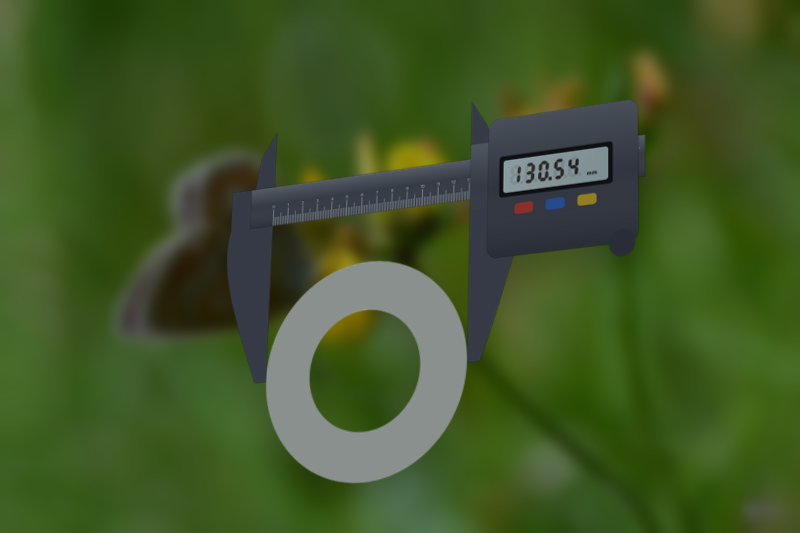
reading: value=130.54 unit=mm
